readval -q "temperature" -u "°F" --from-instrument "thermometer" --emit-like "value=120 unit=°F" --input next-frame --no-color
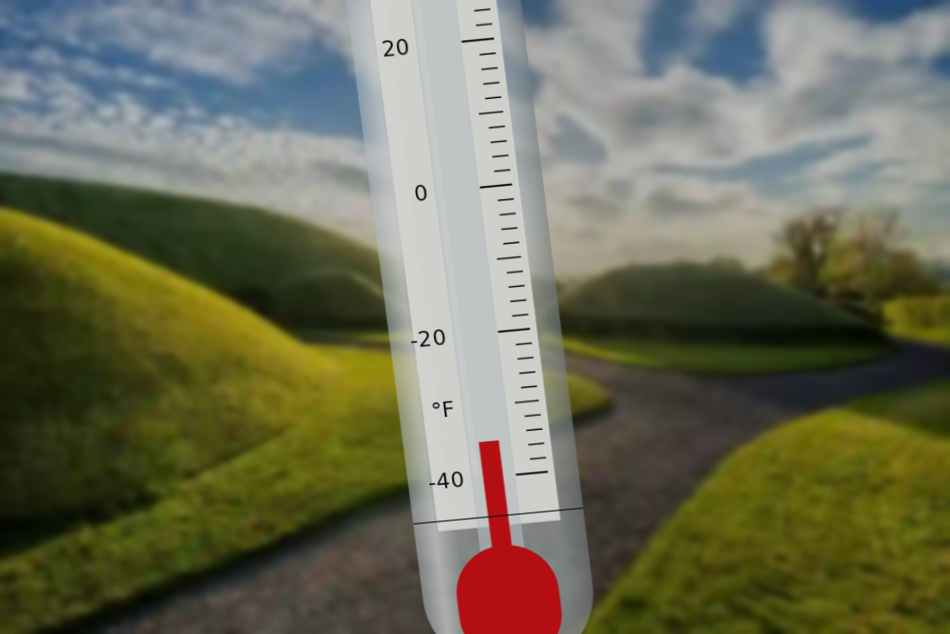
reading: value=-35 unit=°F
